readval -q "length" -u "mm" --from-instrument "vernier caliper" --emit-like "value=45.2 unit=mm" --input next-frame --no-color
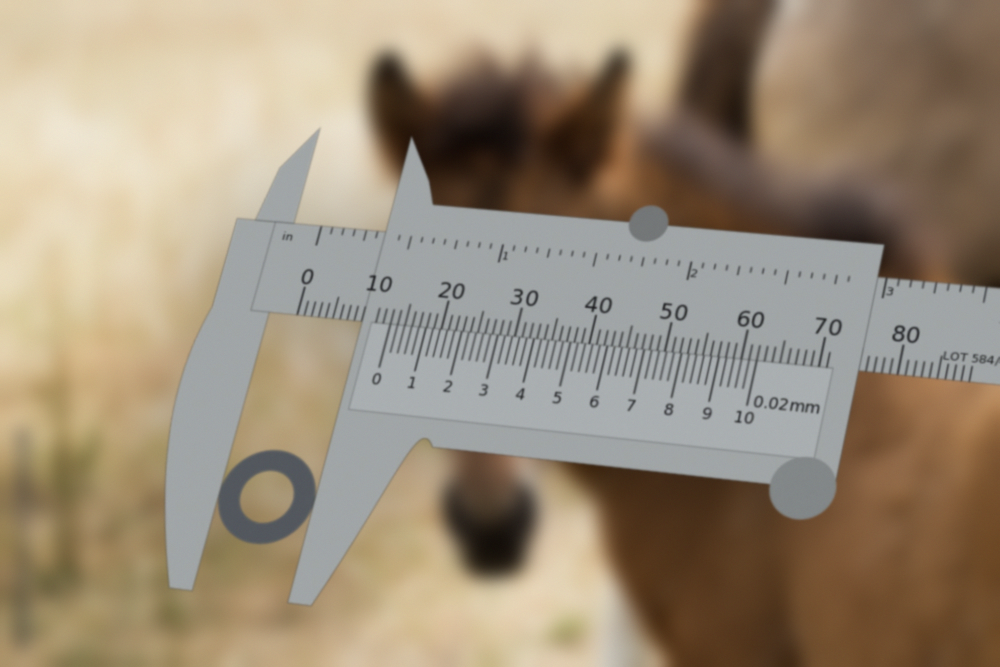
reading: value=13.0 unit=mm
